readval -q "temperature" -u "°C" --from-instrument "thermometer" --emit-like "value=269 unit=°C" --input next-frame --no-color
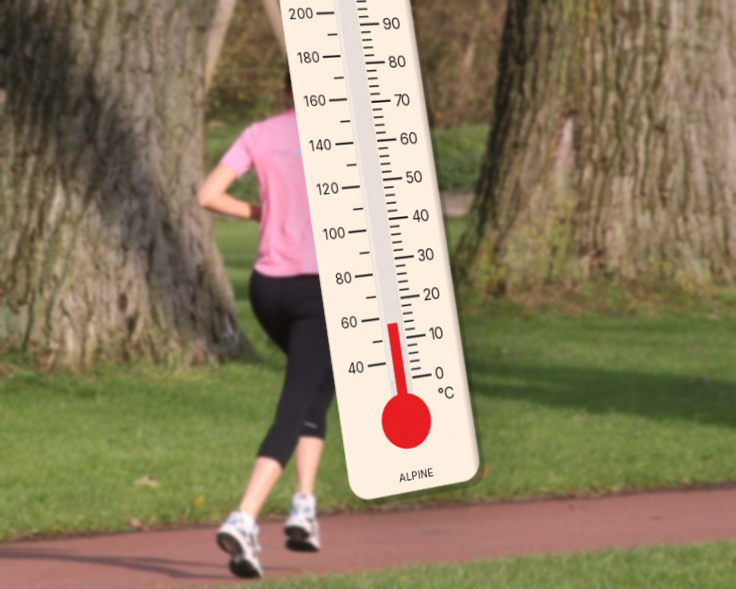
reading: value=14 unit=°C
